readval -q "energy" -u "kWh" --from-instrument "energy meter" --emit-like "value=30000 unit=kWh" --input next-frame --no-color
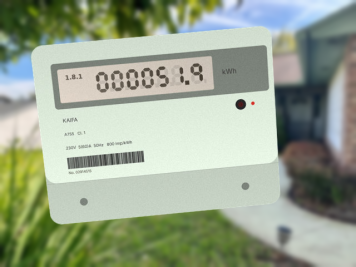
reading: value=51.9 unit=kWh
